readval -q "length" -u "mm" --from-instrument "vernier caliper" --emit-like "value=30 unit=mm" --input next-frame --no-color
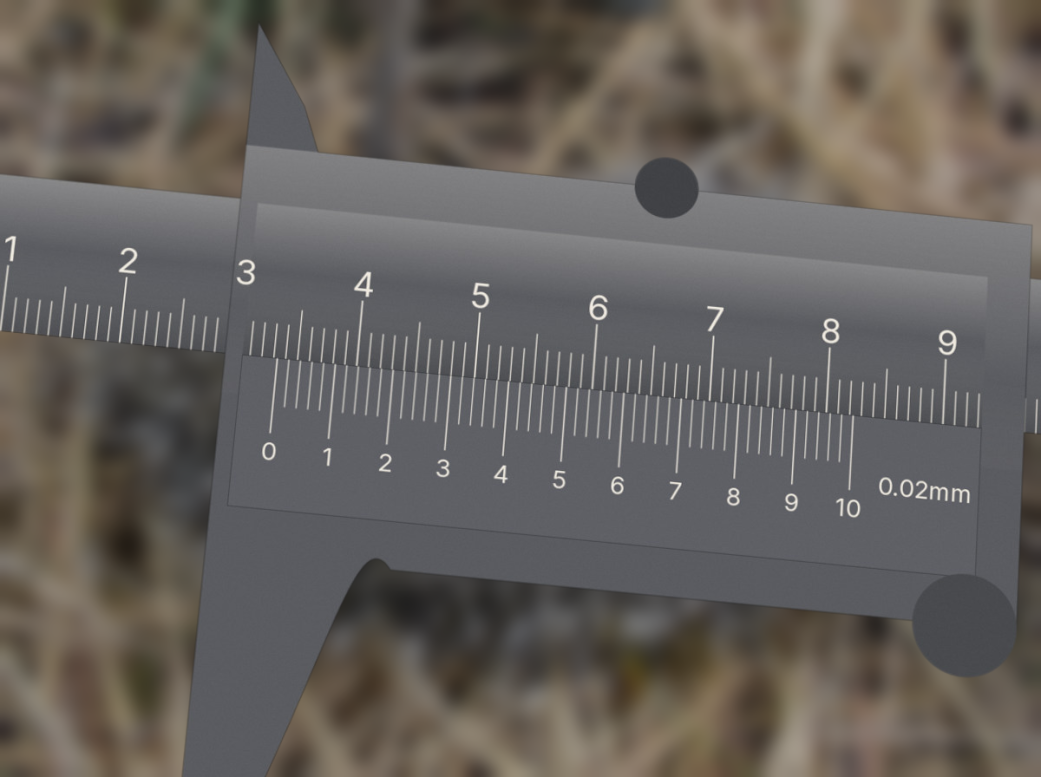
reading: value=33.3 unit=mm
